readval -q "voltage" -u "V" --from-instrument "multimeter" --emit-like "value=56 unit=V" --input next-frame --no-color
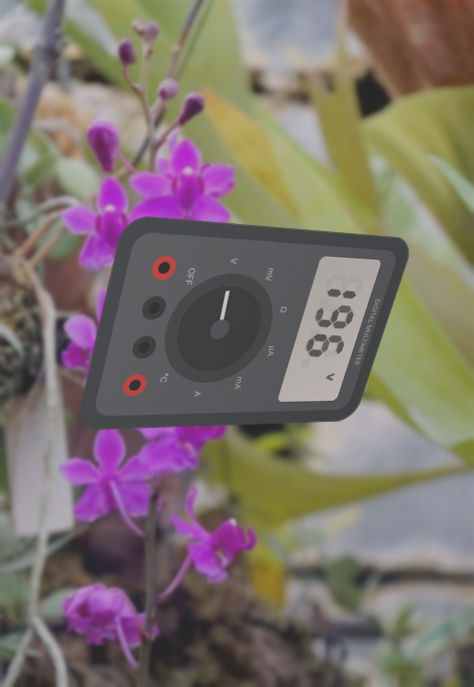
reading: value=196 unit=V
